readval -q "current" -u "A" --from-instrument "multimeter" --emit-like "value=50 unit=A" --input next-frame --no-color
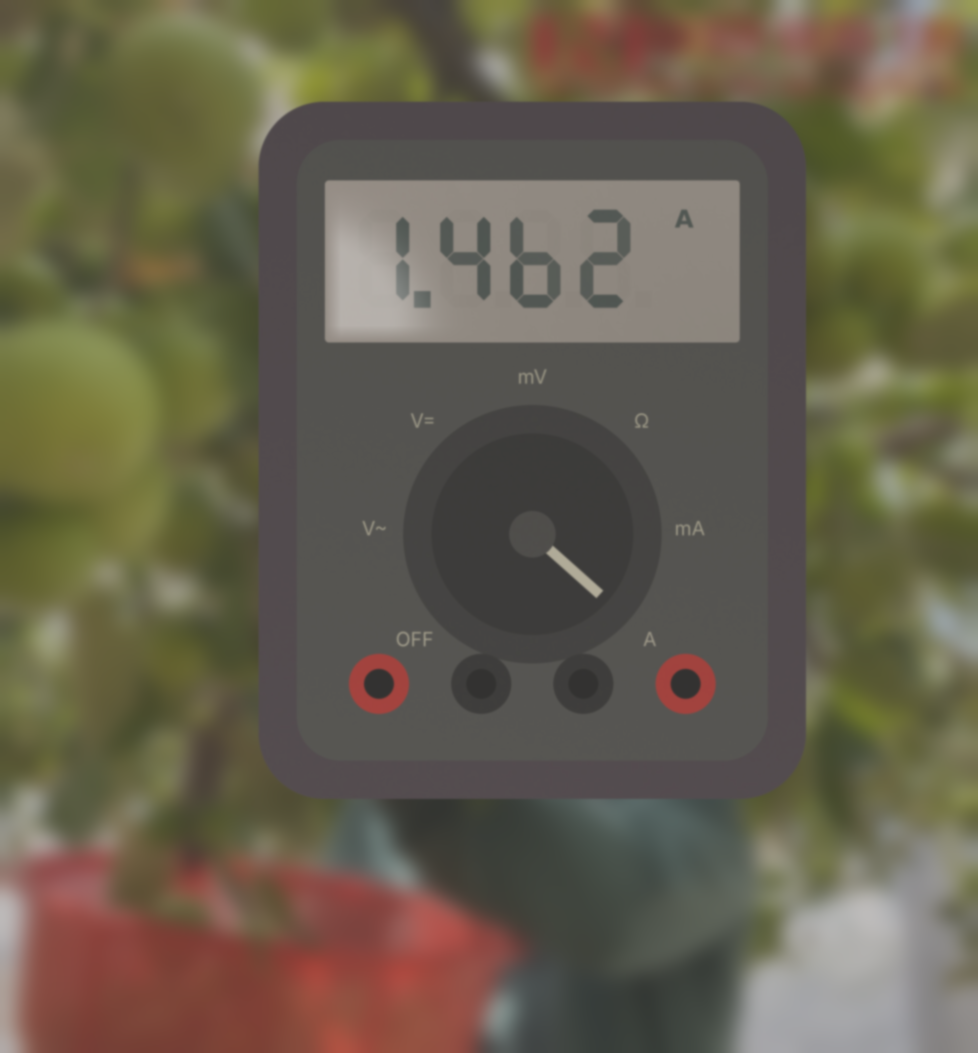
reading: value=1.462 unit=A
